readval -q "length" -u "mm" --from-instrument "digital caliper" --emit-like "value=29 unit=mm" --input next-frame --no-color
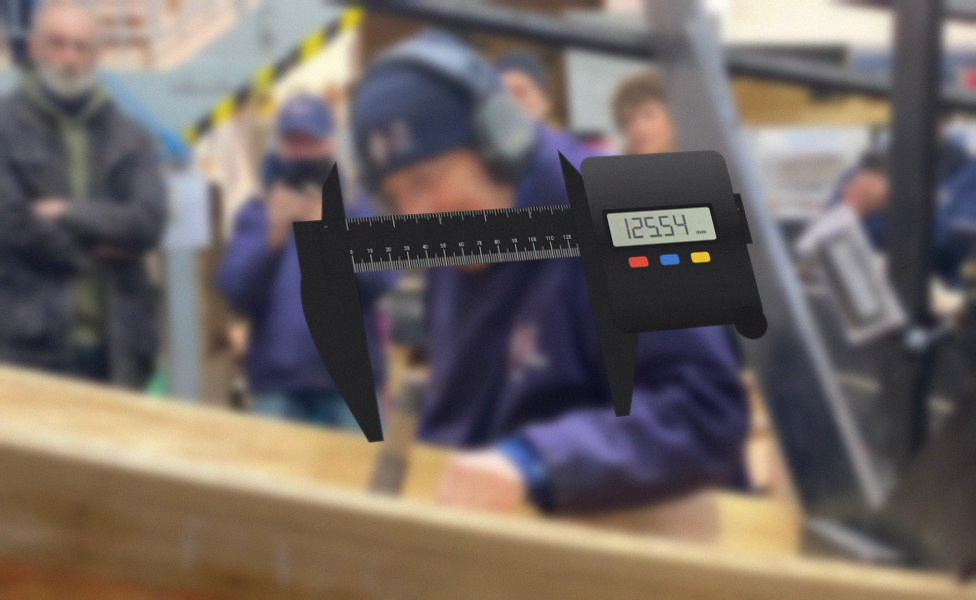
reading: value=125.54 unit=mm
